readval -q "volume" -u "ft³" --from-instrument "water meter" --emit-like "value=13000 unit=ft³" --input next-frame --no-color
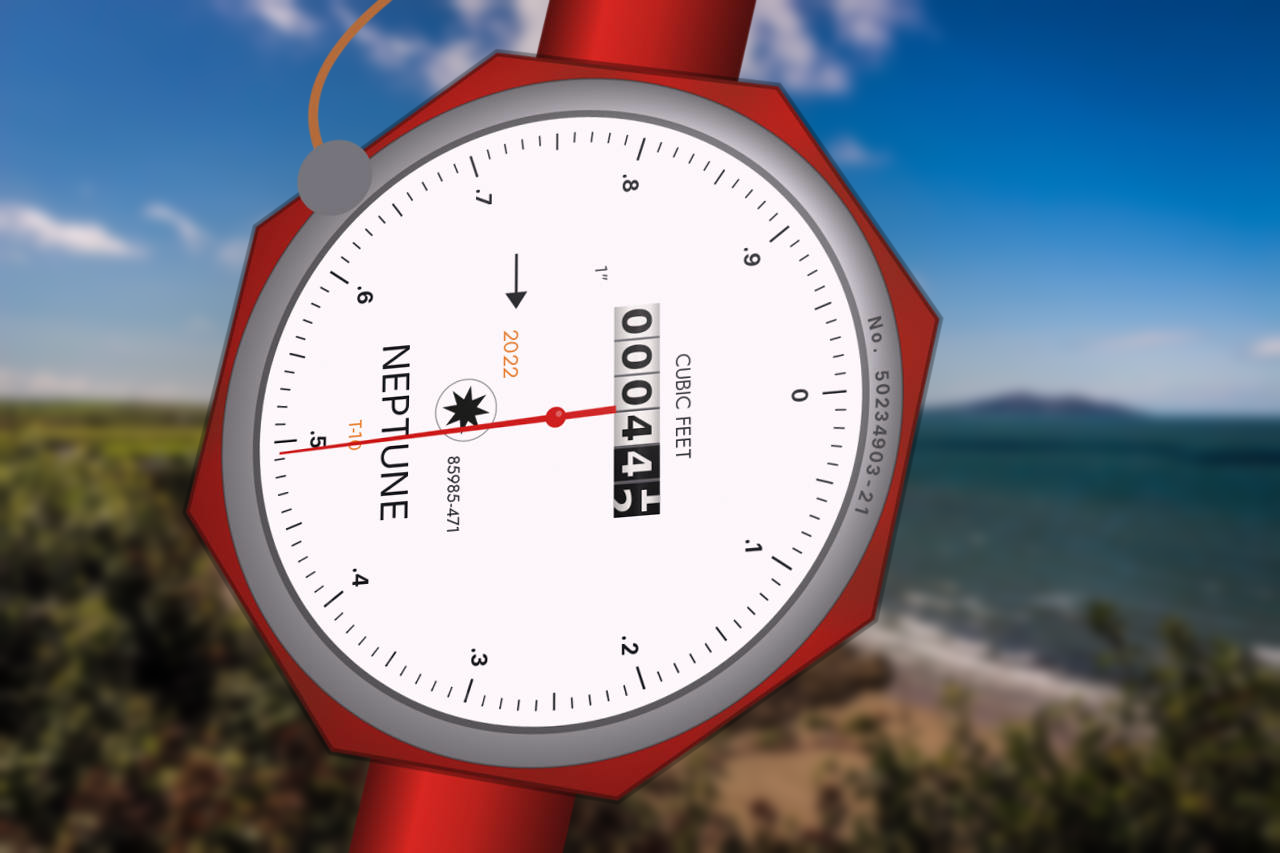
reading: value=441.49 unit=ft³
